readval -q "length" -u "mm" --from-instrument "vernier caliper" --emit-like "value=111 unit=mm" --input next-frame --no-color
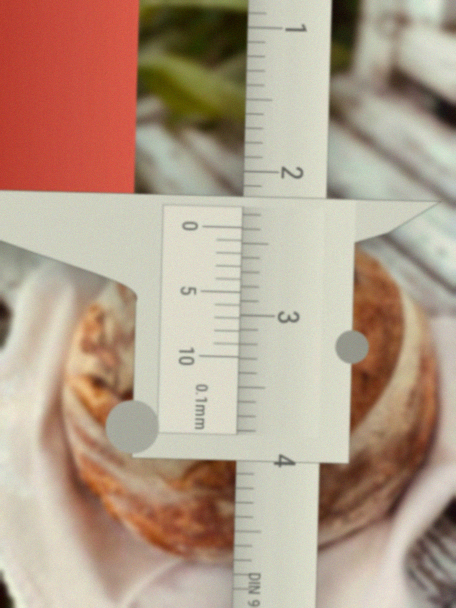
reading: value=23.9 unit=mm
